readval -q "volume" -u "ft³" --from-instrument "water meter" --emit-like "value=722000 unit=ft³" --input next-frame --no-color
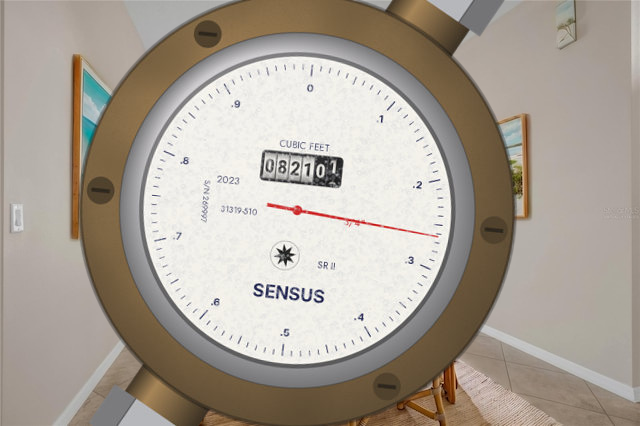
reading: value=82101.26 unit=ft³
